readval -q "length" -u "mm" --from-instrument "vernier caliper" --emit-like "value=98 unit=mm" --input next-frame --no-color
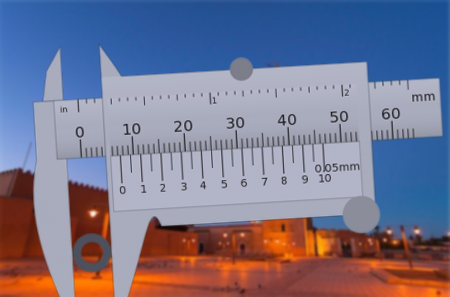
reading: value=7.5 unit=mm
